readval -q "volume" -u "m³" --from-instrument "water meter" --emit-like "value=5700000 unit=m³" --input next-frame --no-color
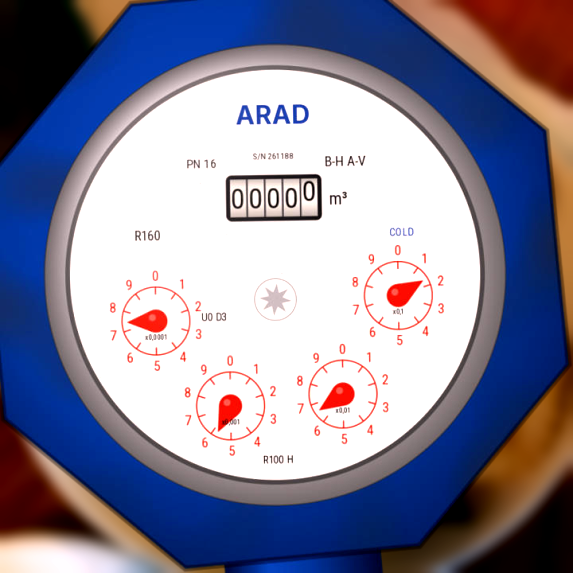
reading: value=0.1657 unit=m³
